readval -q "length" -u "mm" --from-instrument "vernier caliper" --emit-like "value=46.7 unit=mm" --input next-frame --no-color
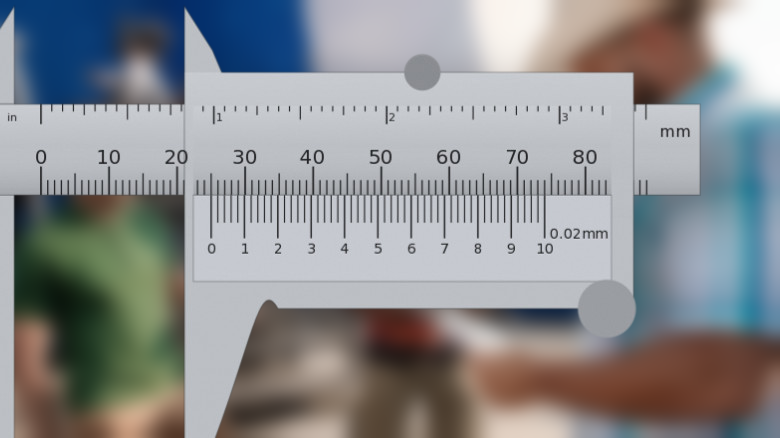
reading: value=25.0 unit=mm
